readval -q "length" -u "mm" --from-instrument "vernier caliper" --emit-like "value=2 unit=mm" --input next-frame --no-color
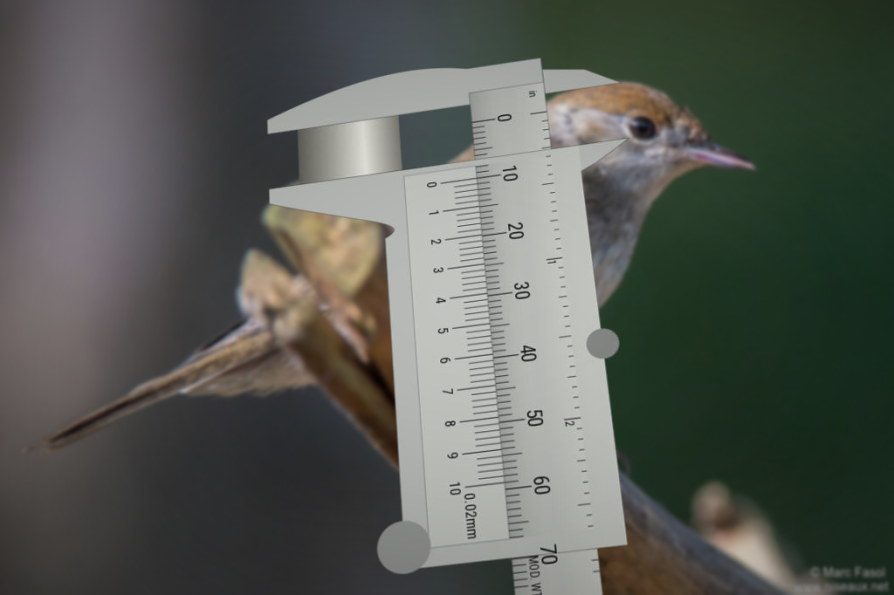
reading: value=10.0 unit=mm
